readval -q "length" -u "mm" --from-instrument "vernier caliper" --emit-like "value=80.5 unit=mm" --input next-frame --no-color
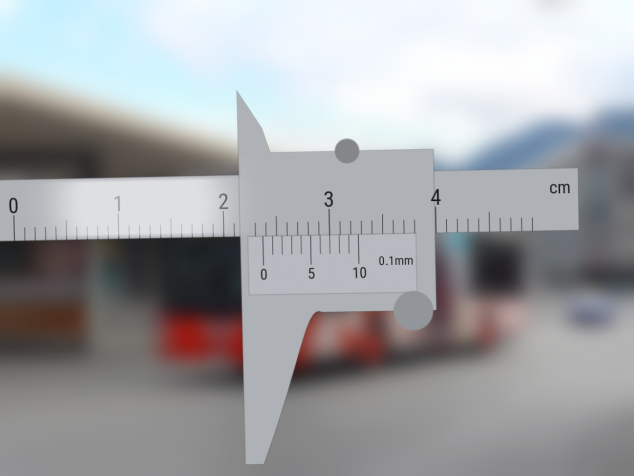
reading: value=23.7 unit=mm
